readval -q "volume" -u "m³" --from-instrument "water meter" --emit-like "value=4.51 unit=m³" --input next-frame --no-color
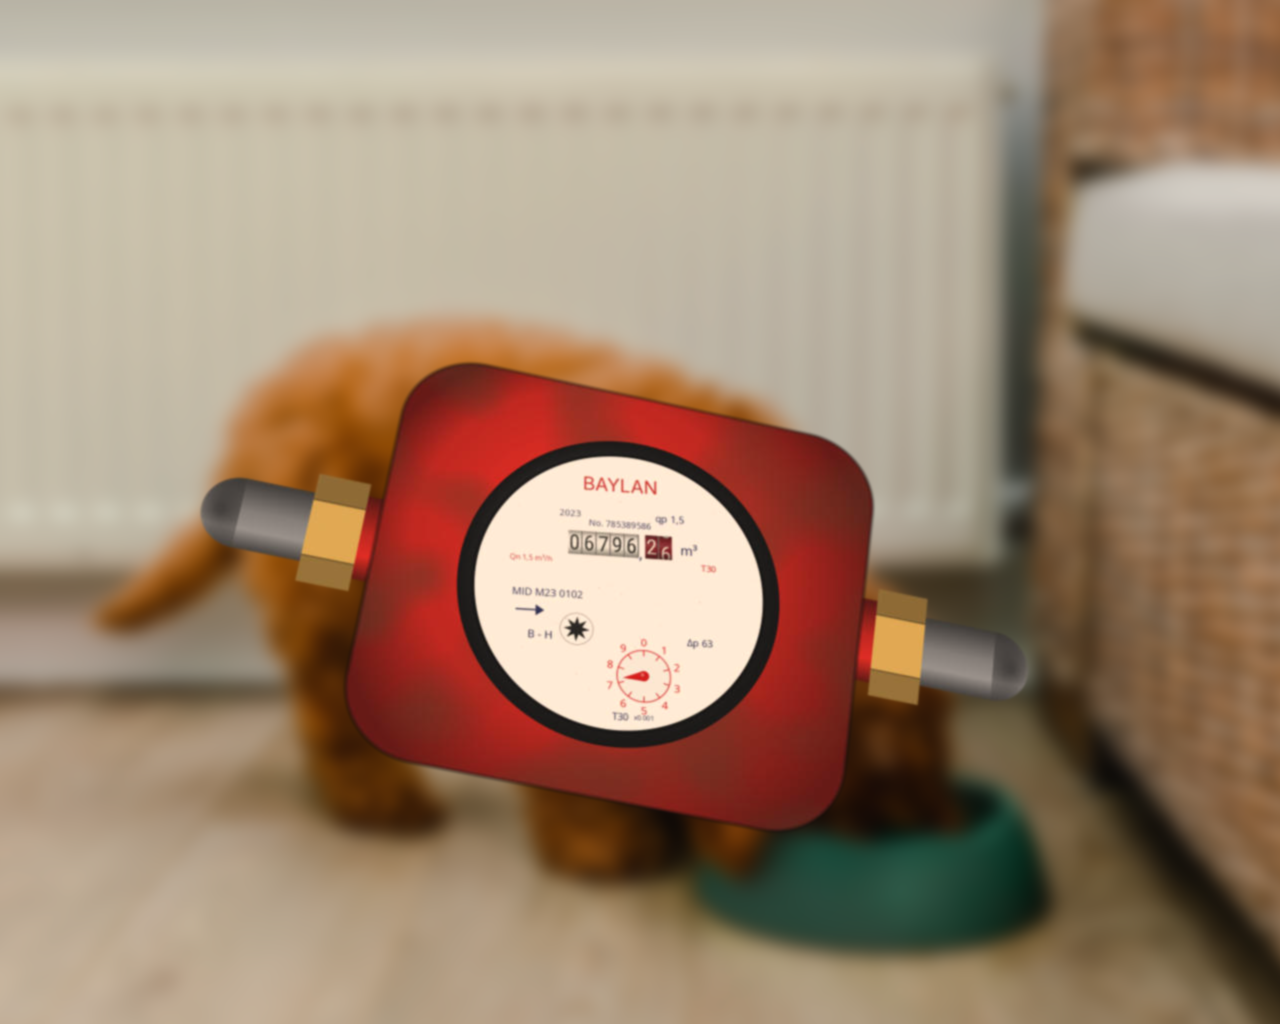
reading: value=6796.257 unit=m³
